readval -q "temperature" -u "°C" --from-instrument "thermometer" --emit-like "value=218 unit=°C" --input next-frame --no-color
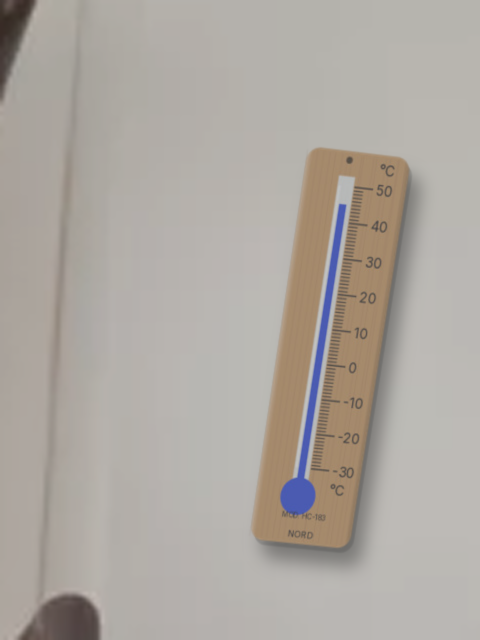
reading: value=45 unit=°C
